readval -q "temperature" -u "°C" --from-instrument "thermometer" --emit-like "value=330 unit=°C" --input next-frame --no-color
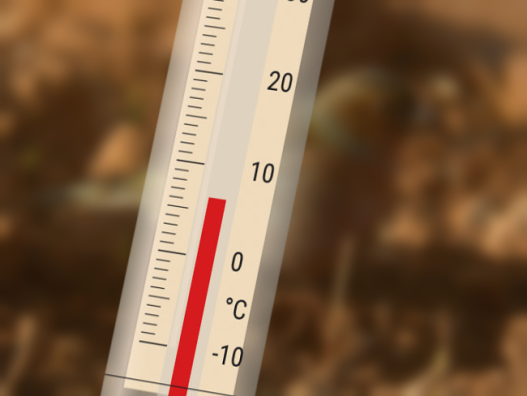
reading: value=6.5 unit=°C
